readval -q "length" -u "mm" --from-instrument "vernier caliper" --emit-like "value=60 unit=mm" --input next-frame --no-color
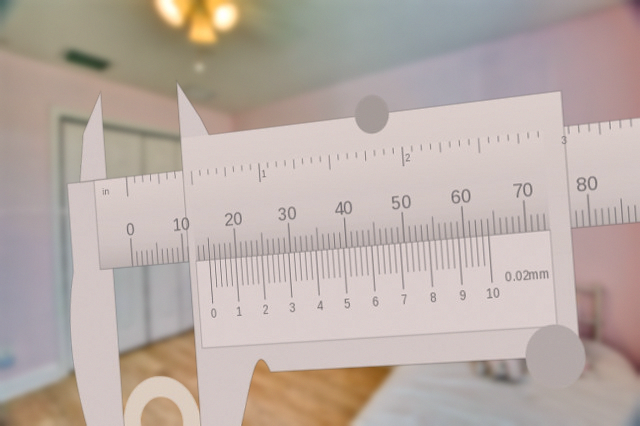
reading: value=15.0 unit=mm
